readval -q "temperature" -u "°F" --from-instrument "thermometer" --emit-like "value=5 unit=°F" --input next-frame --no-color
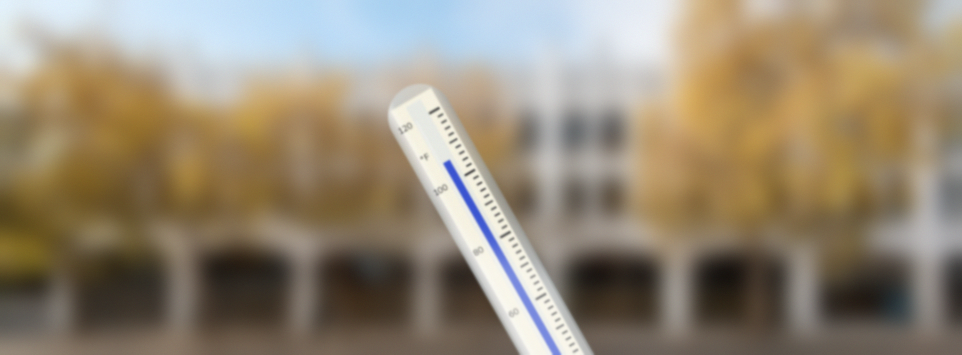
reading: value=106 unit=°F
